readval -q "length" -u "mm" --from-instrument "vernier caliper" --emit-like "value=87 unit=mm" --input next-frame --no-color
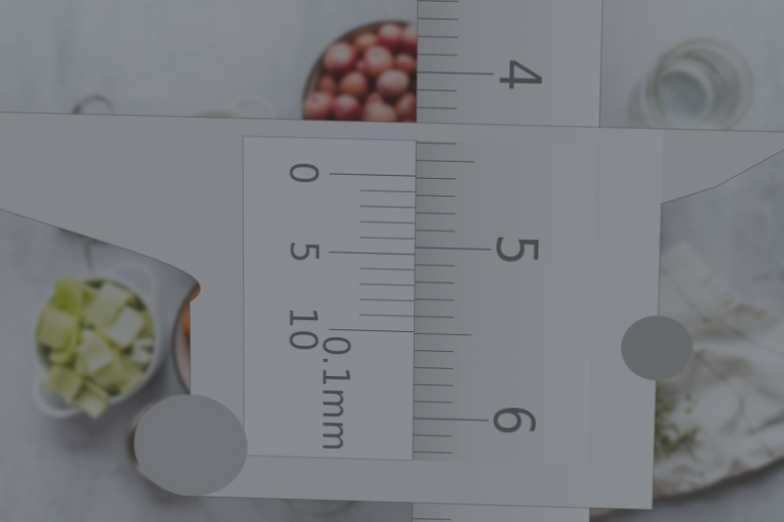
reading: value=45.9 unit=mm
